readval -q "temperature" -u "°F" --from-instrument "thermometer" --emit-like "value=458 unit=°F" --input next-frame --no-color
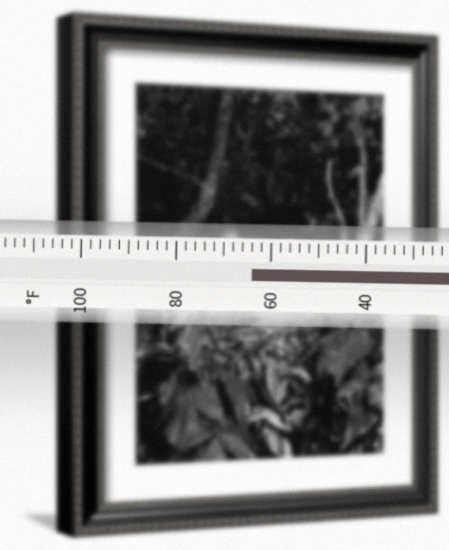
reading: value=64 unit=°F
